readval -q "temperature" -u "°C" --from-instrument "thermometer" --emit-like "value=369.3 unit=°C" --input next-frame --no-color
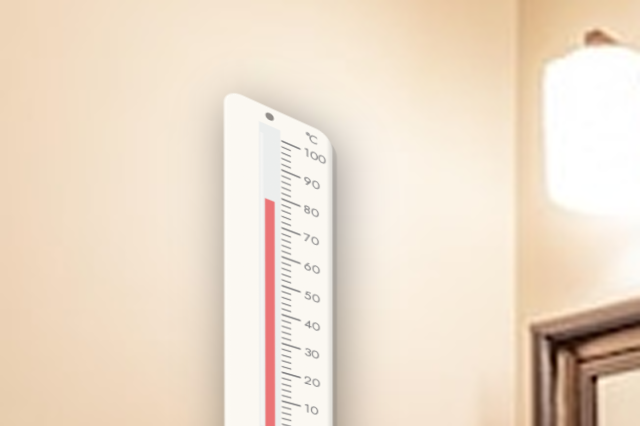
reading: value=78 unit=°C
